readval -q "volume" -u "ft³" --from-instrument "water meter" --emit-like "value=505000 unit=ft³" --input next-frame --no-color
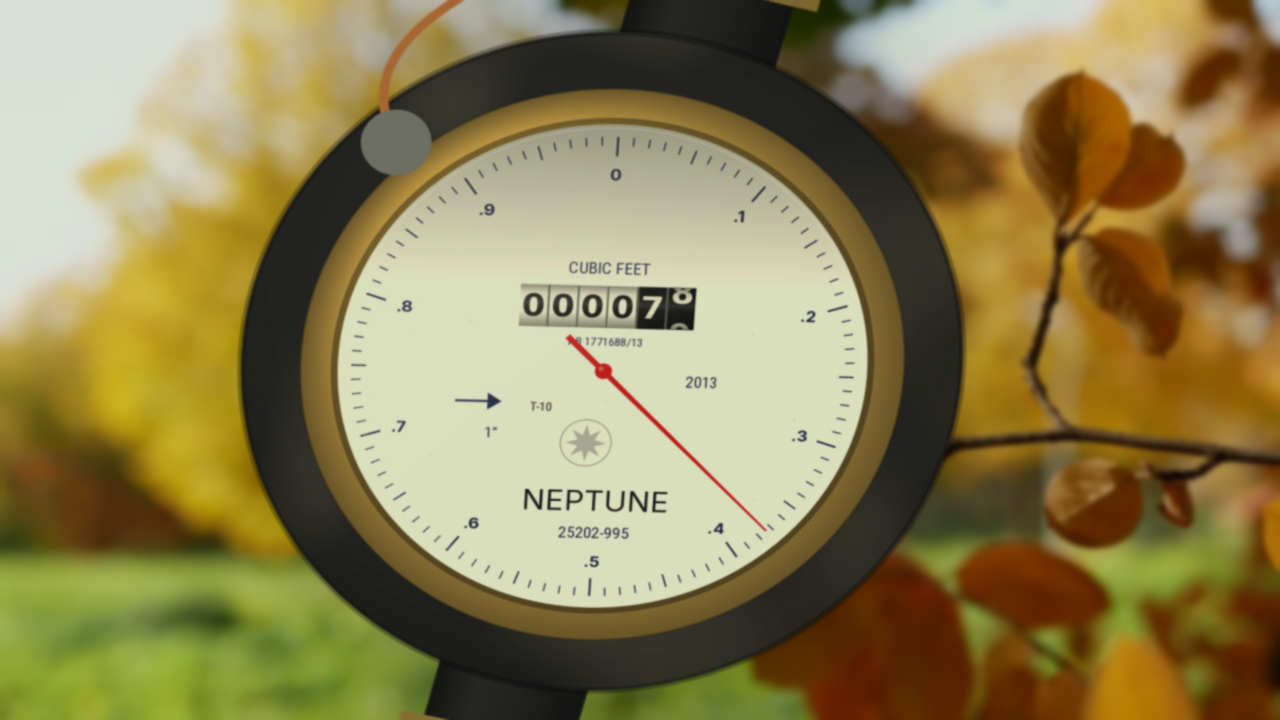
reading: value=78.37 unit=ft³
